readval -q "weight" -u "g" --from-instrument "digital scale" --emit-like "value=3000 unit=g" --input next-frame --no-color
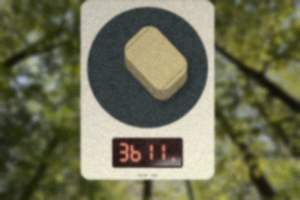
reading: value=3611 unit=g
